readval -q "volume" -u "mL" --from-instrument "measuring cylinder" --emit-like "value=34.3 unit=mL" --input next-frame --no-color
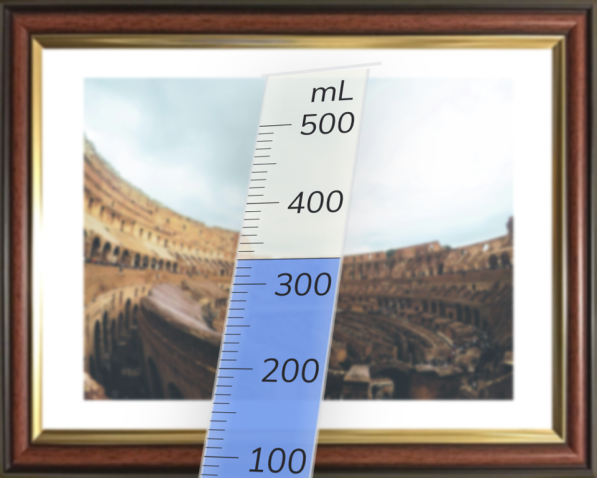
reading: value=330 unit=mL
